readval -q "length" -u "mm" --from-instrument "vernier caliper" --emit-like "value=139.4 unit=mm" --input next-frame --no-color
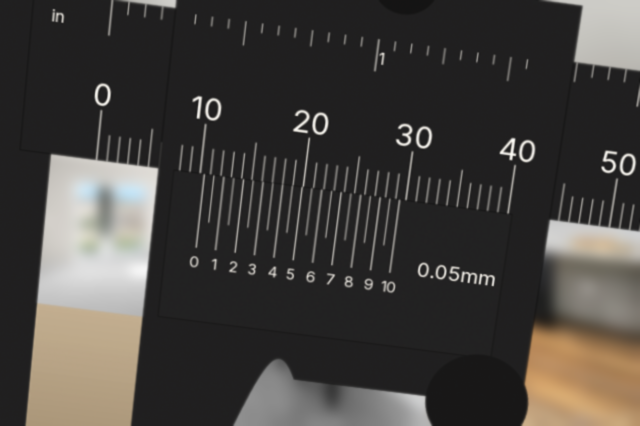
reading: value=10.4 unit=mm
